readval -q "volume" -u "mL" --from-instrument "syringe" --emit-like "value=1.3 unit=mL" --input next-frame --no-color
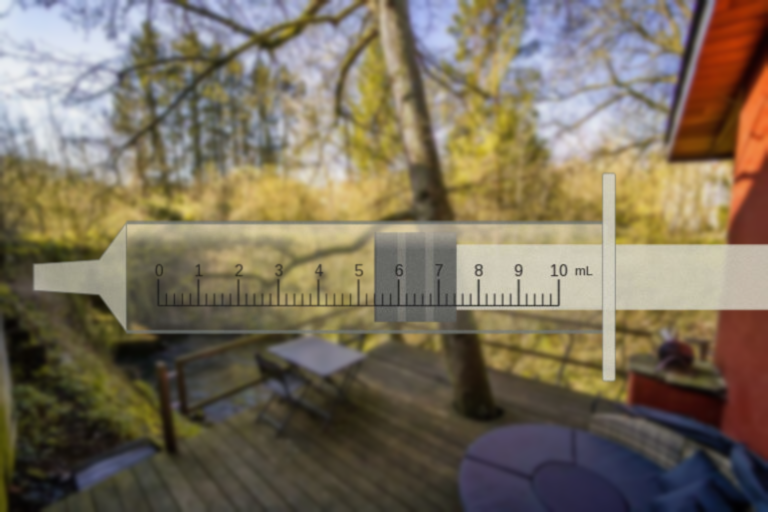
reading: value=5.4 unit=mL
